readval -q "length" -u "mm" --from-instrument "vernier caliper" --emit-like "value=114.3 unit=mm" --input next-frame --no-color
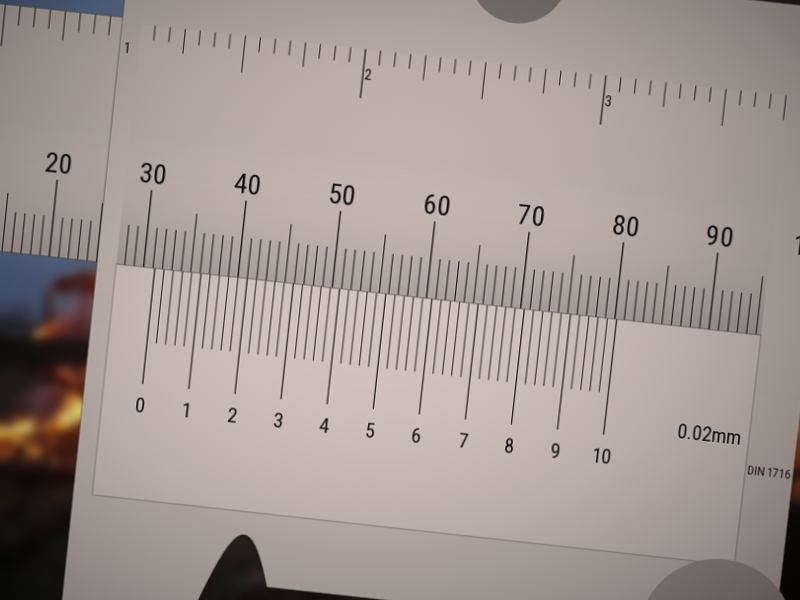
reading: value=31.2 unit=mm
